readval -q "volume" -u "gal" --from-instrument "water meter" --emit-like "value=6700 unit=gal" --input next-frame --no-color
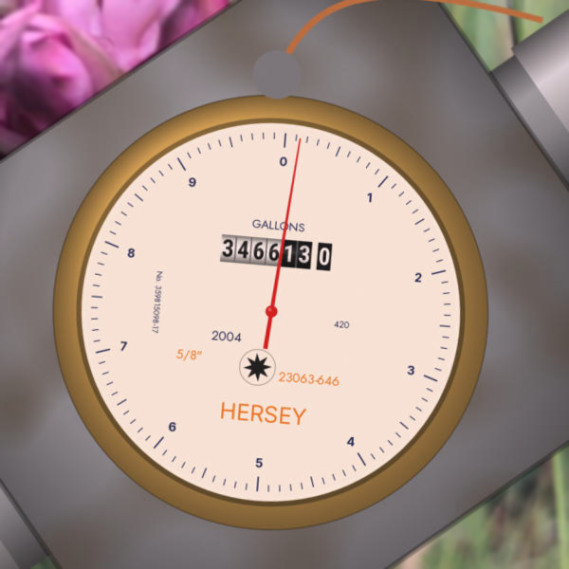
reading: value=3466130.1 unit=gal
